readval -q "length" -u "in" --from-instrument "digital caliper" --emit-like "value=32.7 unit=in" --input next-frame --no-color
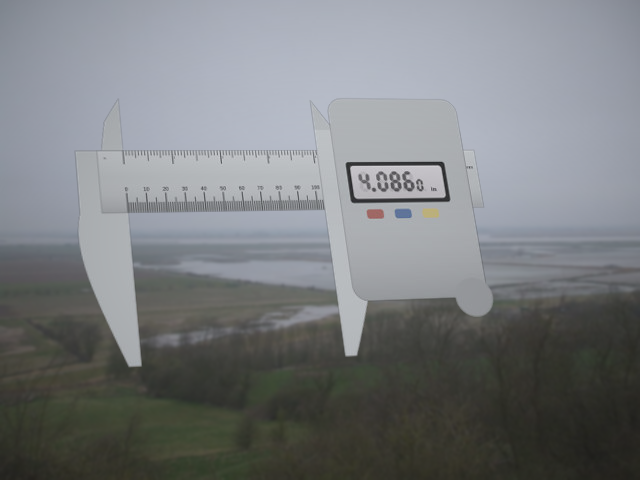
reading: value=4.0860 unit=in
